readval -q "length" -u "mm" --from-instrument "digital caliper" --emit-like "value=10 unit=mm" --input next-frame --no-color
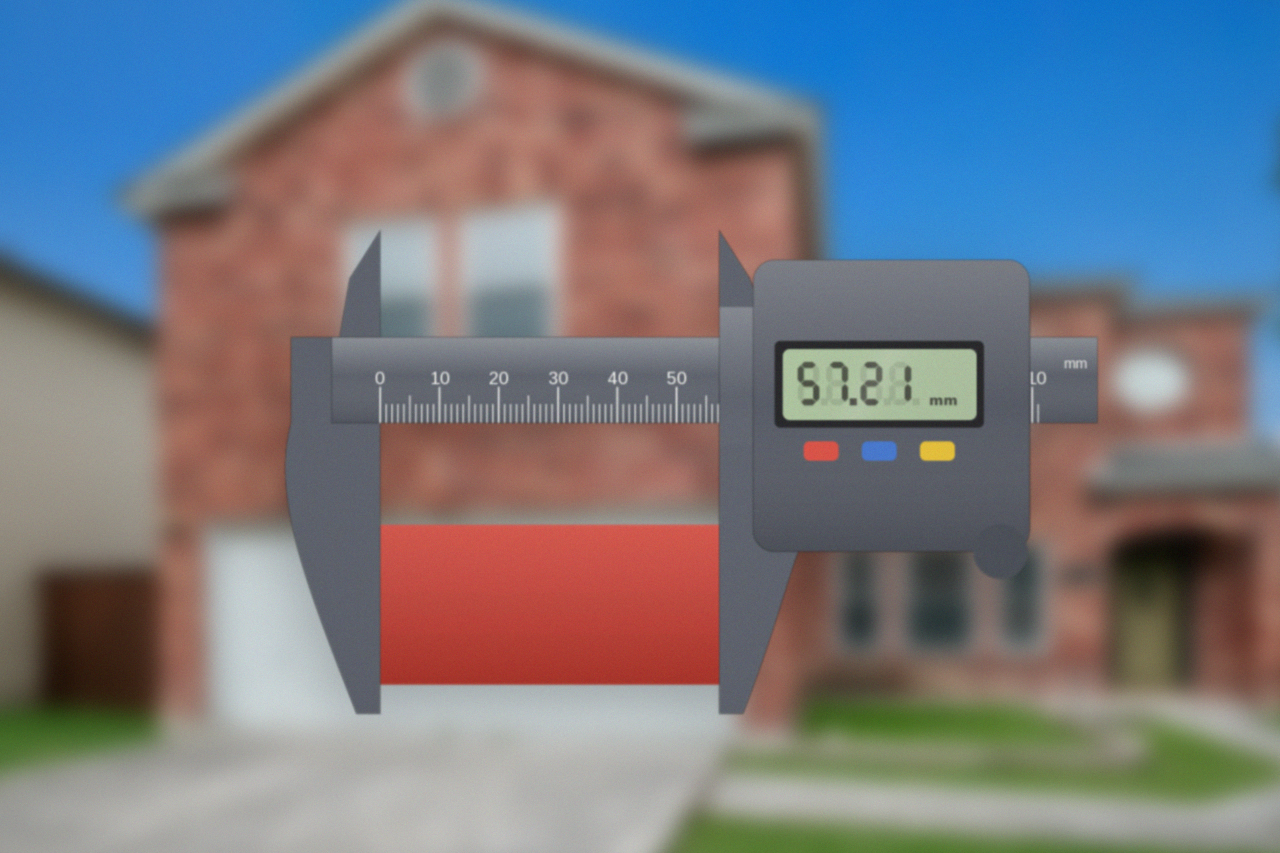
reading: value=57.21 unit=mm
